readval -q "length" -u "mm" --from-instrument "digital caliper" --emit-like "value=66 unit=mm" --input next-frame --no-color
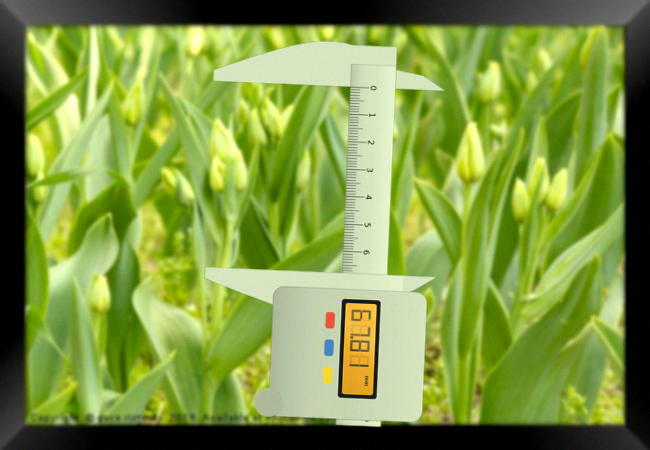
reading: value=67.81 unit=mm
